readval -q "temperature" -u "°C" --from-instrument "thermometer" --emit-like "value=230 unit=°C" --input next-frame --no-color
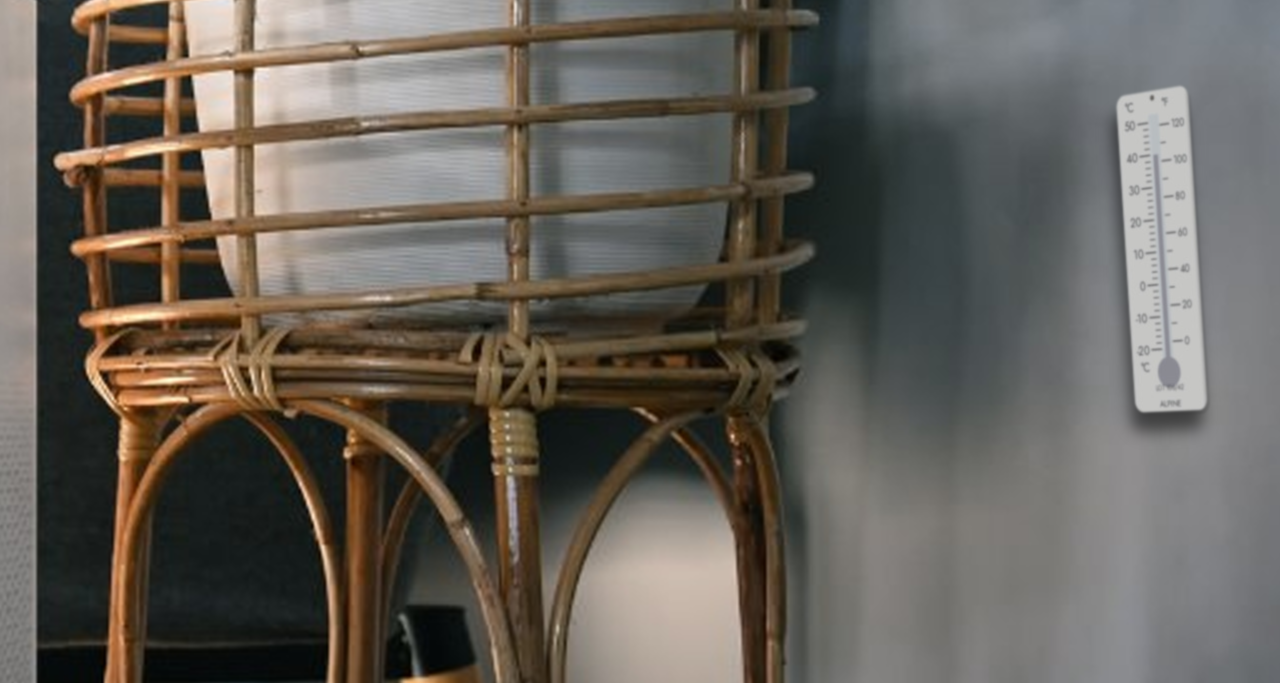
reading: value=40 unit=°C
